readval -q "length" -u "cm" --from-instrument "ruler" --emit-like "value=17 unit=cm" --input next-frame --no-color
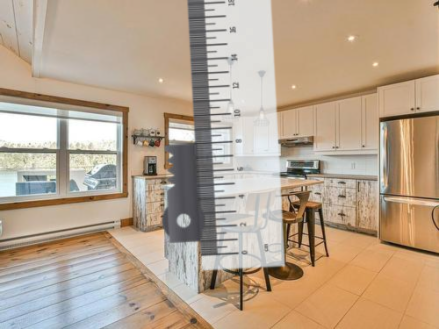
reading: value=7 unit=cm
